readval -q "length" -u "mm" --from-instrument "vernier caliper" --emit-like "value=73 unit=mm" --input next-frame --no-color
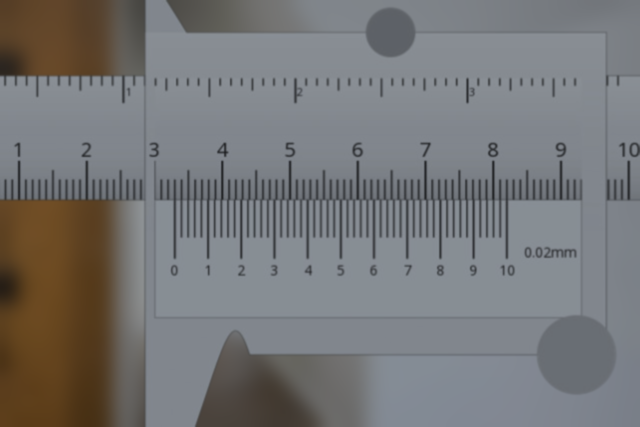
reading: value=33.0 unit=mm
